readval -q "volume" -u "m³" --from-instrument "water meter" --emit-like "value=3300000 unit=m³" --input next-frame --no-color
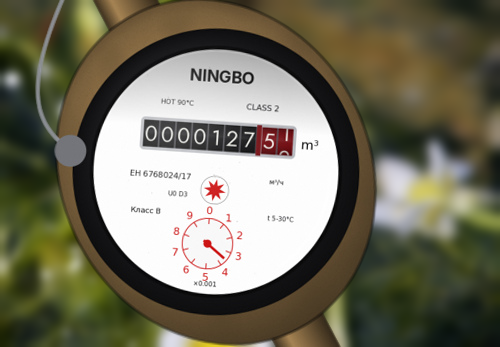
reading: value=127.513 unit=m³
